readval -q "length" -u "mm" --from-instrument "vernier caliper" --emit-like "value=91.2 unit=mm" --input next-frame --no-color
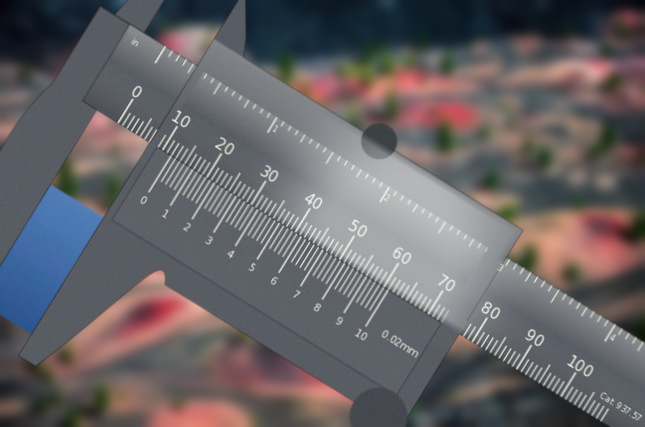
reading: value=12.0 unit=mm
